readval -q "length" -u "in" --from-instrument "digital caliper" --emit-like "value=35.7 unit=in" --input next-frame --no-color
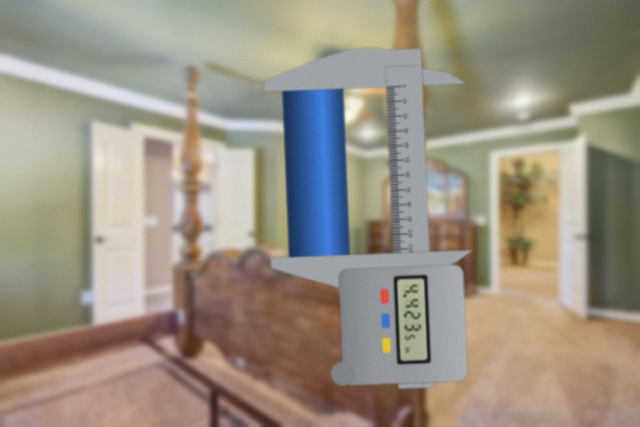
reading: value=4.4235 unit=in
